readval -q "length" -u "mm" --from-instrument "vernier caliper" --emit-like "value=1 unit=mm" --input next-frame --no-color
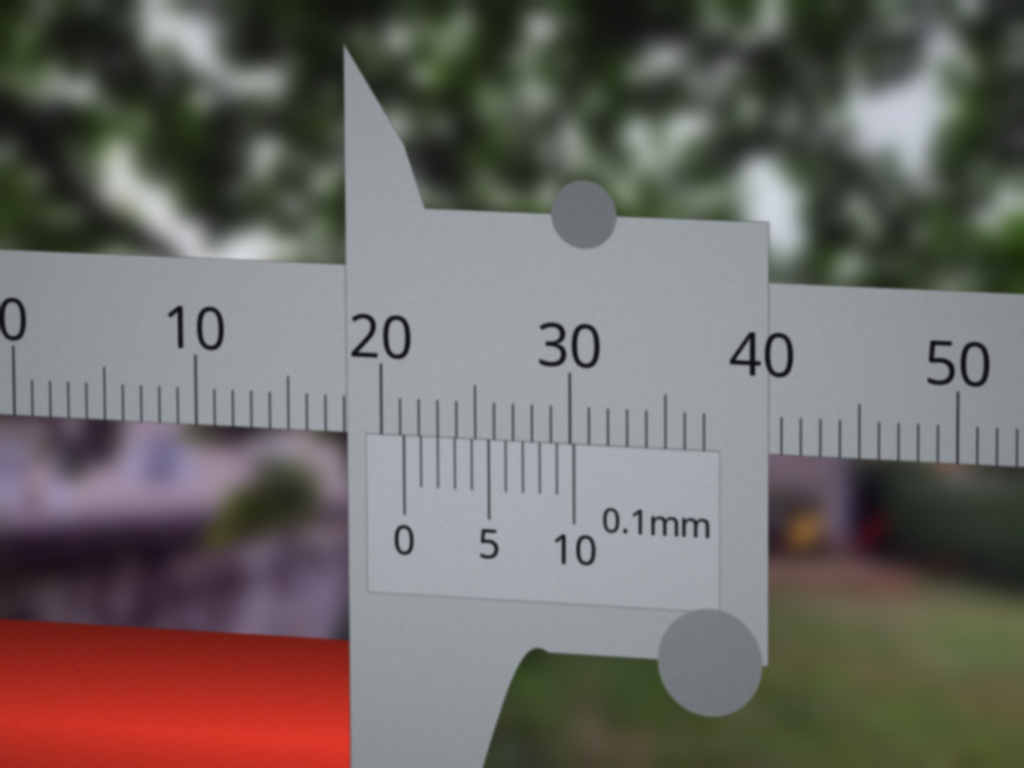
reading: value=21.2 unit=mm
